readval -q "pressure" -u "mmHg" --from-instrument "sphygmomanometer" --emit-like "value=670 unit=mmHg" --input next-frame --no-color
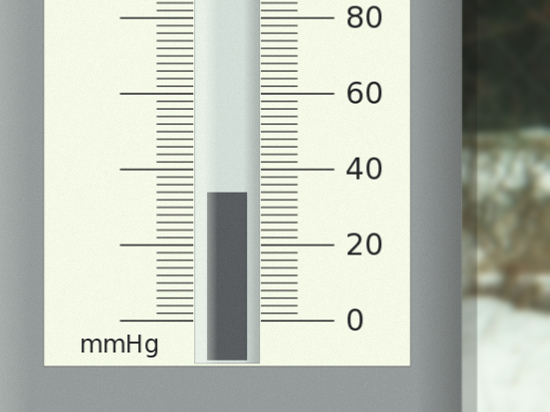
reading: value=34 unit=mmHg
